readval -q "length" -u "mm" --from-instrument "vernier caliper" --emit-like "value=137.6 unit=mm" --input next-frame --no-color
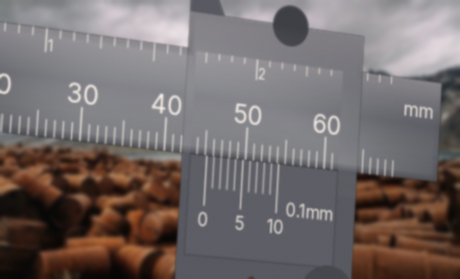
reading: value=45.2 unit=mm
